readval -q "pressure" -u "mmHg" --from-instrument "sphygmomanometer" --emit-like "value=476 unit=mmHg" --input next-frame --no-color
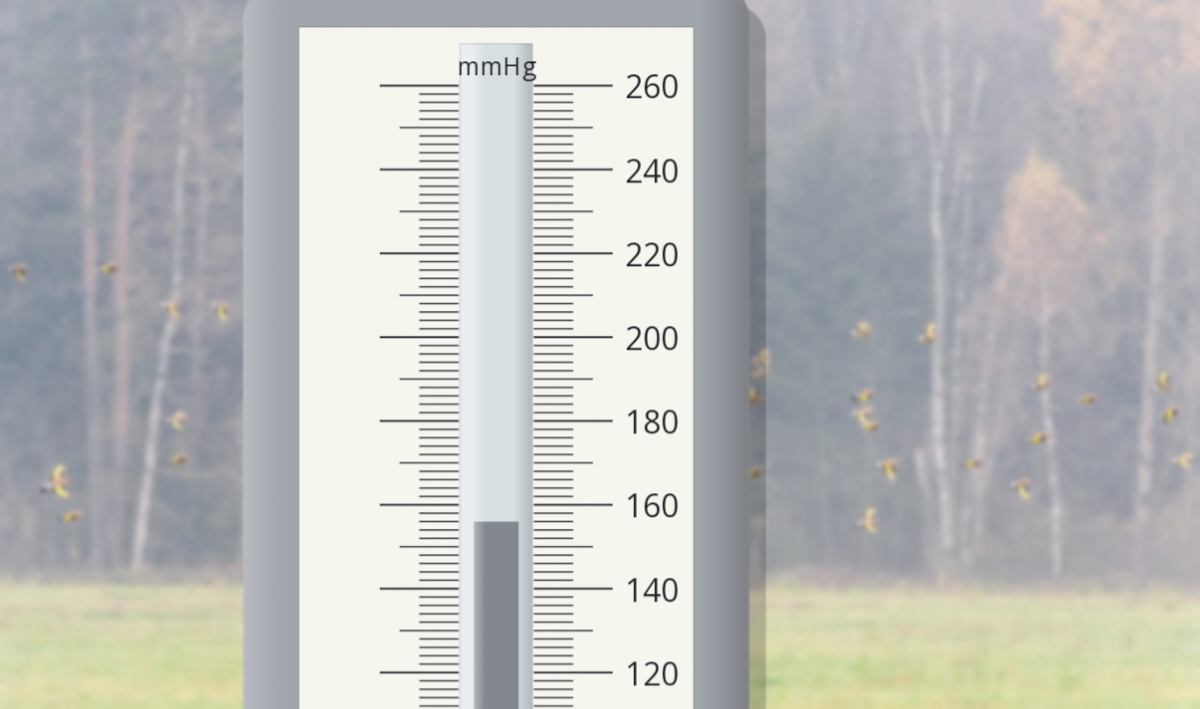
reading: value=156 unit=mmHg
